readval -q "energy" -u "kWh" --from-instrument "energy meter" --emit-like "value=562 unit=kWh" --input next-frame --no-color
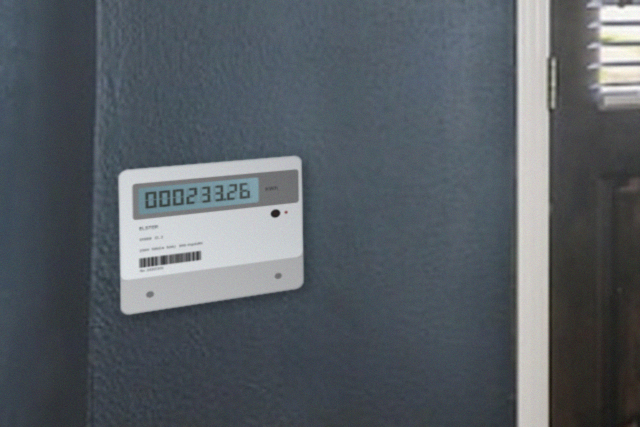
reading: value=233.26 unit=kWh
